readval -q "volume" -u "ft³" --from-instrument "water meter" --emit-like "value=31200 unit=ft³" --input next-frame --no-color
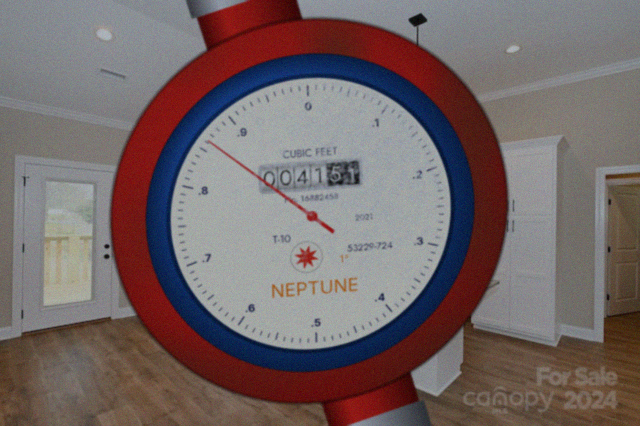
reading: value=4150.86 unit=ft³
